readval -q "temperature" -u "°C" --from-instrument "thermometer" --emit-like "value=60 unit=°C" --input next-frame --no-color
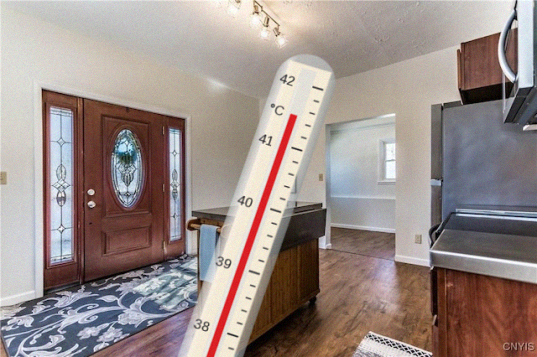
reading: value=41.5 unit=°C
